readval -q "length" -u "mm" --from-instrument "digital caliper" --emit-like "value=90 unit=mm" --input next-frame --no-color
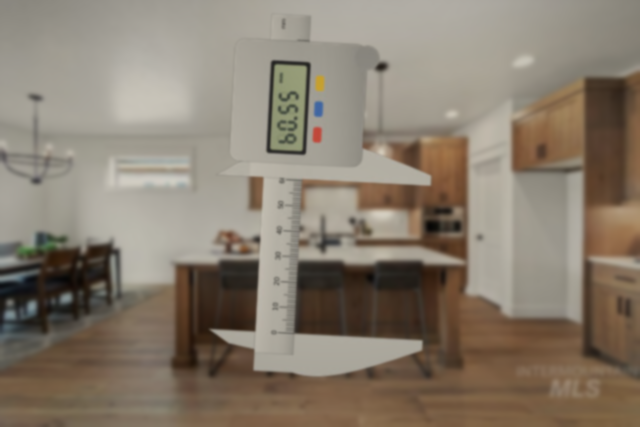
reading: value=60.55 unit=mm
